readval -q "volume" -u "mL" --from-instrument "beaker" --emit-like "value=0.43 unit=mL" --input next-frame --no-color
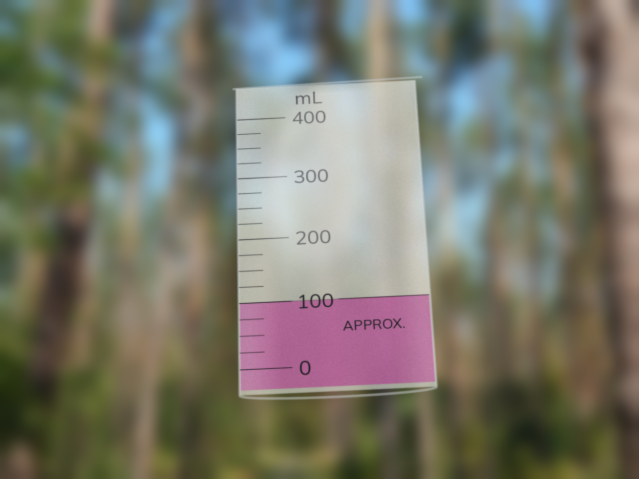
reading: value=100 unit=mL
